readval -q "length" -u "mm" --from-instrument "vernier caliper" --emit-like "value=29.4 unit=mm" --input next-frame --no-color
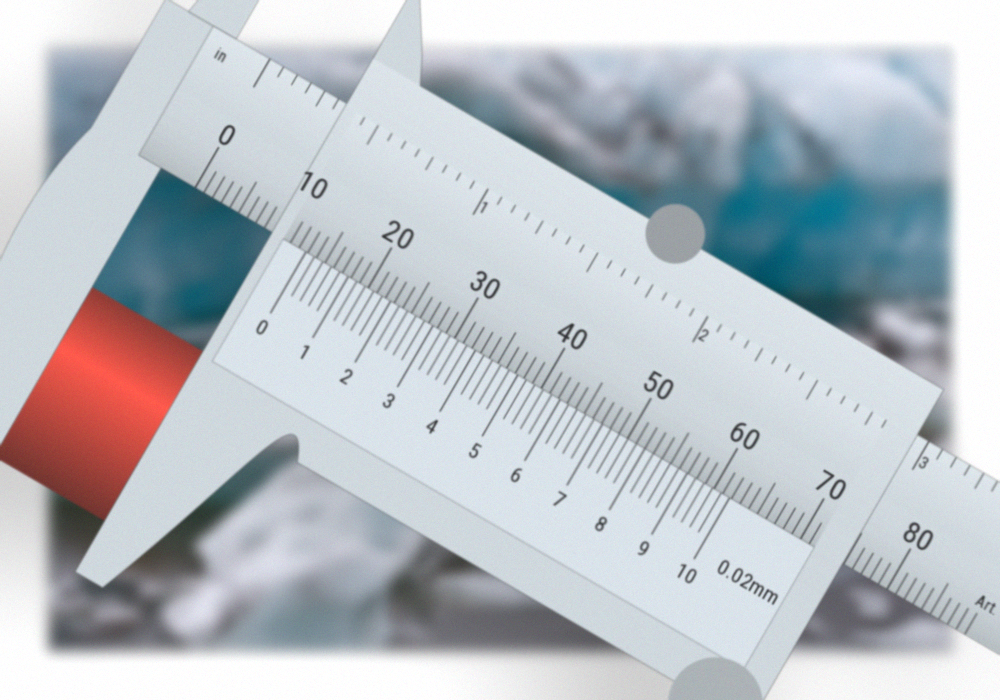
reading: value=12.8 unit=mm
